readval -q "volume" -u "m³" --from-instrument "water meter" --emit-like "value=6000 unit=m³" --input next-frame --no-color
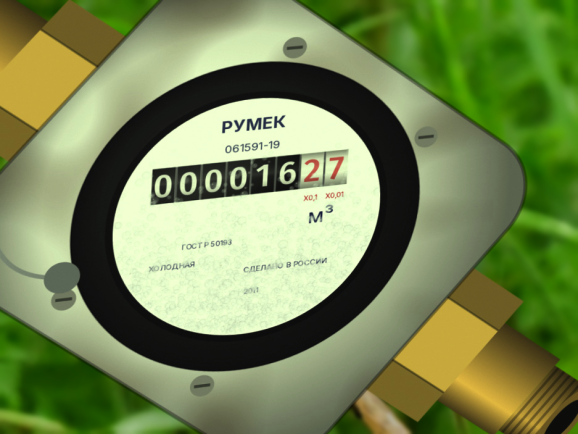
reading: value=16.27 unit=m³
